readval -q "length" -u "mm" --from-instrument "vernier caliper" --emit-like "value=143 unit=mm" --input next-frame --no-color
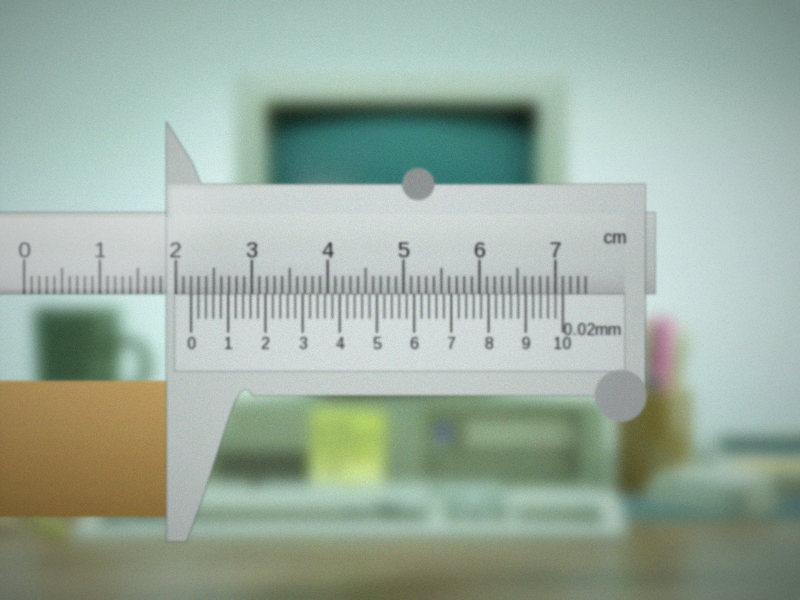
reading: value=22.0 unit=mm
